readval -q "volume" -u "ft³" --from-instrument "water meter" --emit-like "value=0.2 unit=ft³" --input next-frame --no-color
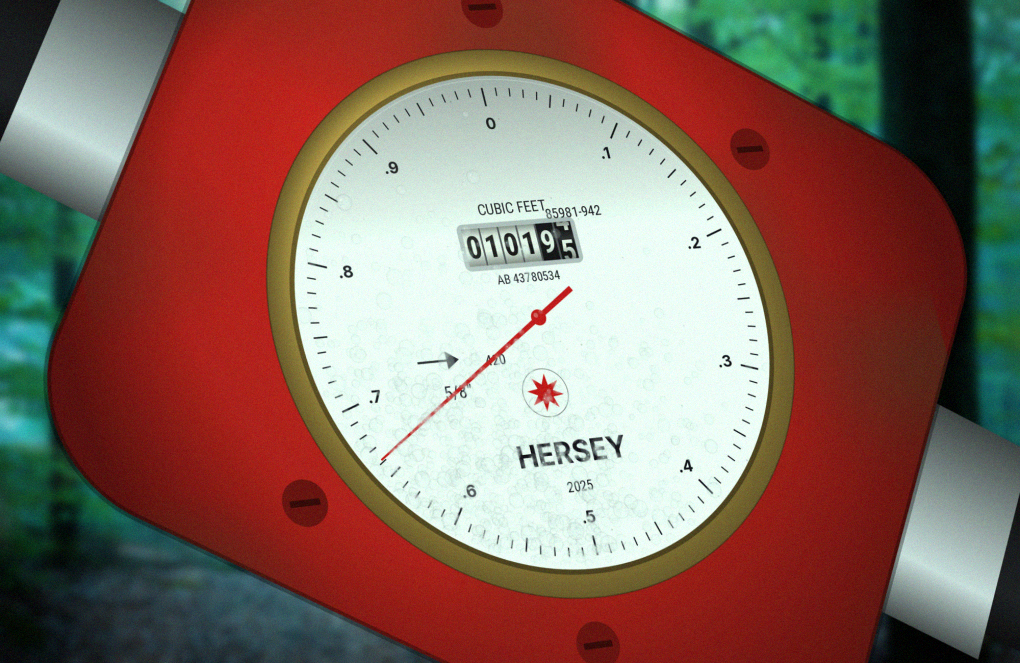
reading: value=10194.66 unit=ft³
